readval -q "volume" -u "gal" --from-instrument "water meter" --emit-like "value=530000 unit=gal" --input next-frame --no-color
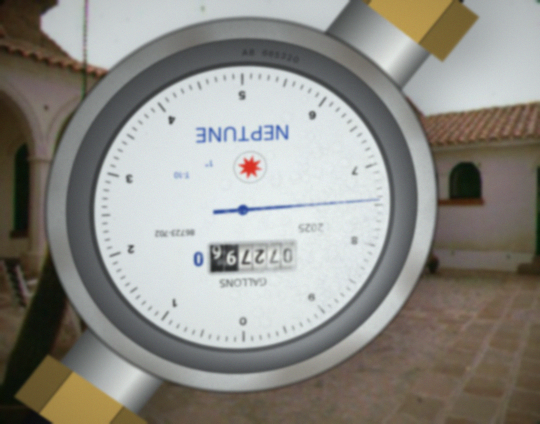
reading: value=727957.4 unit=gal
